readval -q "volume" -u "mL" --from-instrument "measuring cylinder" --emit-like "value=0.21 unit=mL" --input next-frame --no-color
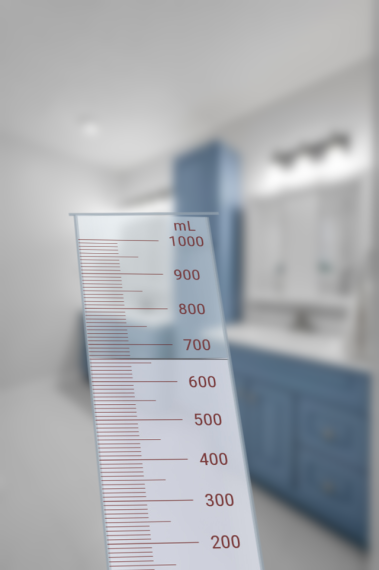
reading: value=660 unit=mL
